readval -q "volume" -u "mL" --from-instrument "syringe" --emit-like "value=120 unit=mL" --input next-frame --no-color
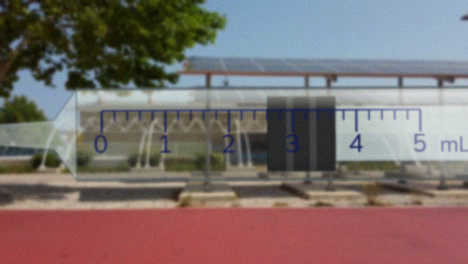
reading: value=2.6 unit=mL
